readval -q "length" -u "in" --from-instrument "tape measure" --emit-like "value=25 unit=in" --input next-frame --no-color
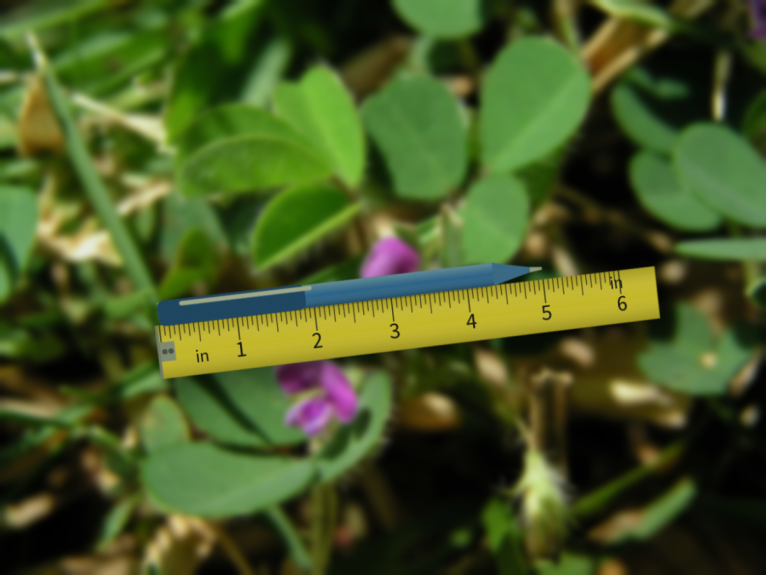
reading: value=5 unit=in
